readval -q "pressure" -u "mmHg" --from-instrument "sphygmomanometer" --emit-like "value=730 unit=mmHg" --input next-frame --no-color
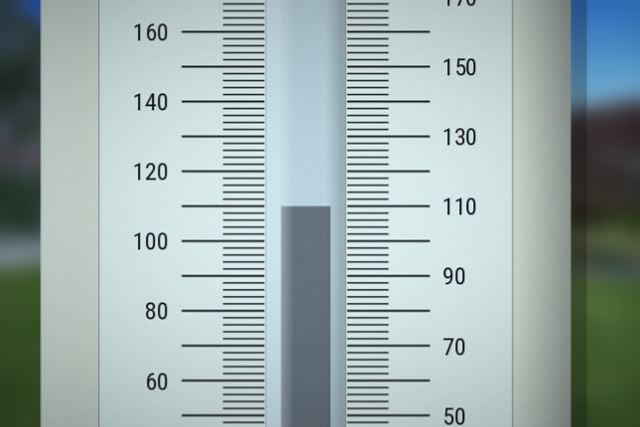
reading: value=110 unit=mmHg
